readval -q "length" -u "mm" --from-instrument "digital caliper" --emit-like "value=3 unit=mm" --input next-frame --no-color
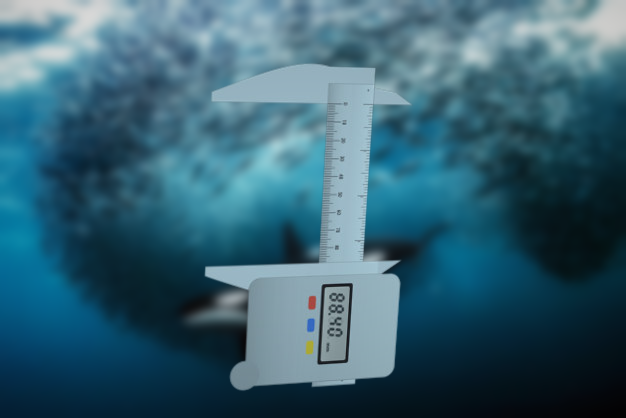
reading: value=88.40 unit=mm
